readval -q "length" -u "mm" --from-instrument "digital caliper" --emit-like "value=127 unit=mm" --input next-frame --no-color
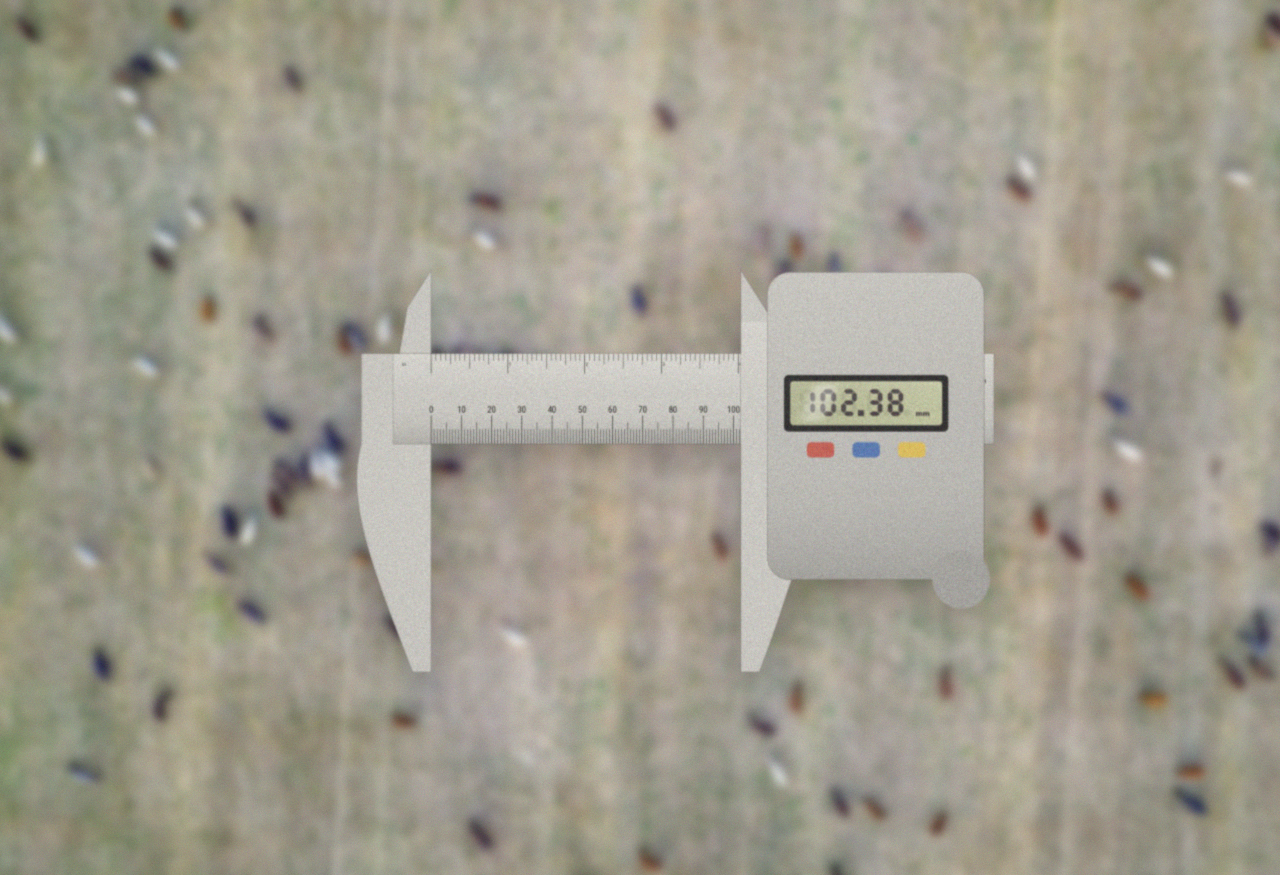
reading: value=102.38 unit=mm
